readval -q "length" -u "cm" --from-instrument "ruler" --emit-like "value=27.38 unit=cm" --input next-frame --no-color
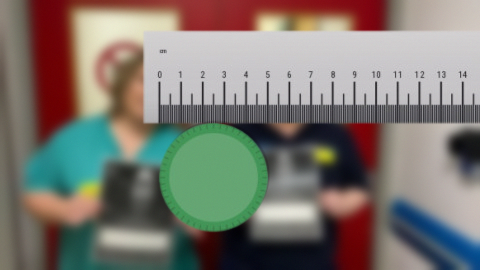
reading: value=5 unit=cm
